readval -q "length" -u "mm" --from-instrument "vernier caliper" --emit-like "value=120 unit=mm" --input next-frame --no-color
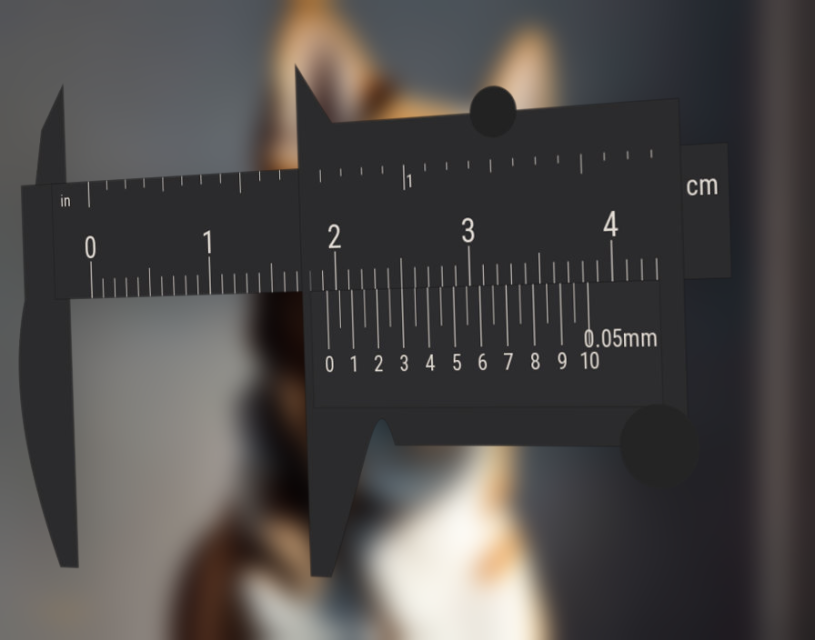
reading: value=19.3 unit=mm
